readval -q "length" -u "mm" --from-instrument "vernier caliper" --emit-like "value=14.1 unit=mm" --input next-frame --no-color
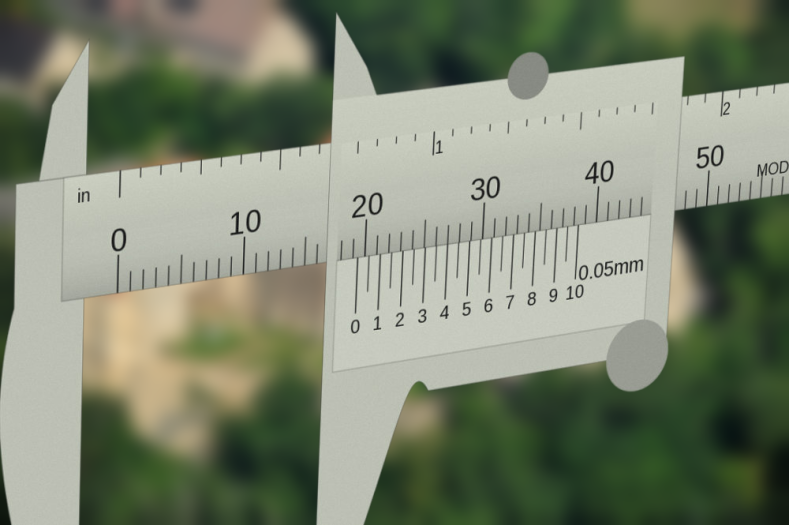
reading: value=19.4 unit=mm
